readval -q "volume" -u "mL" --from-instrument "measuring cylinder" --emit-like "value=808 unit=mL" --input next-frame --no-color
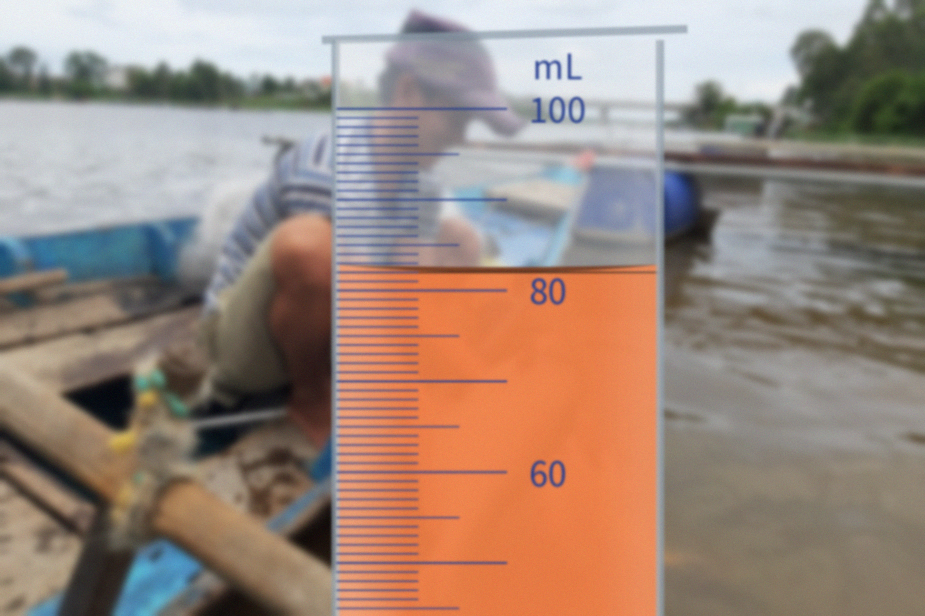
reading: value=82 unit=mL
